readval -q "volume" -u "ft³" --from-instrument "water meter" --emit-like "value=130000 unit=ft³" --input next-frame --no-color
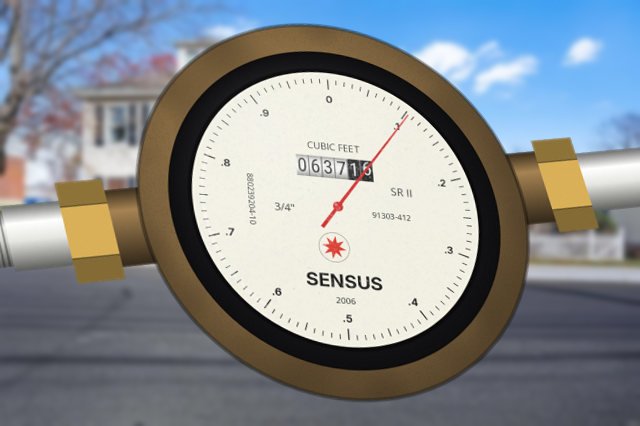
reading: value=63716.10 unit=ft³
